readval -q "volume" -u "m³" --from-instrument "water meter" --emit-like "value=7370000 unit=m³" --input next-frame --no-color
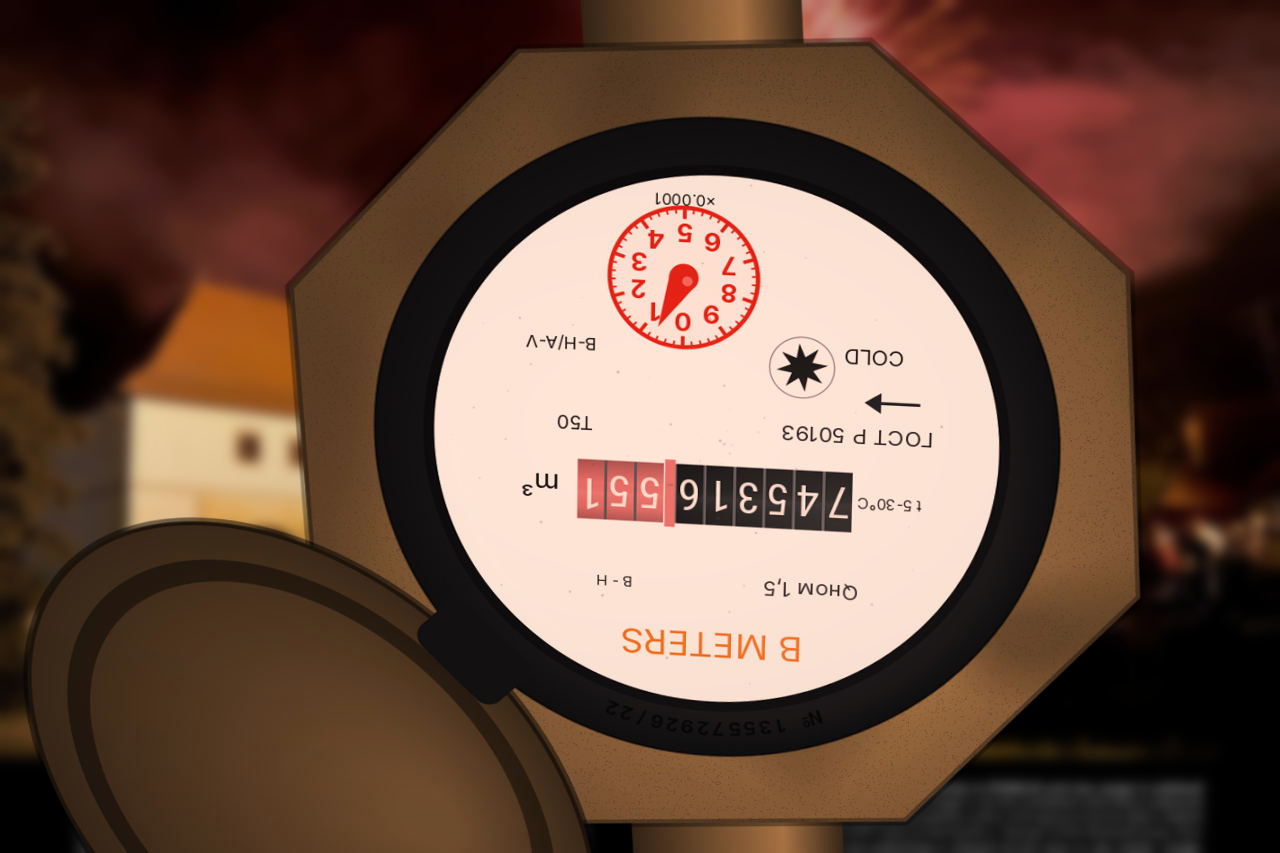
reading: value=745316.5510 unit=m³
